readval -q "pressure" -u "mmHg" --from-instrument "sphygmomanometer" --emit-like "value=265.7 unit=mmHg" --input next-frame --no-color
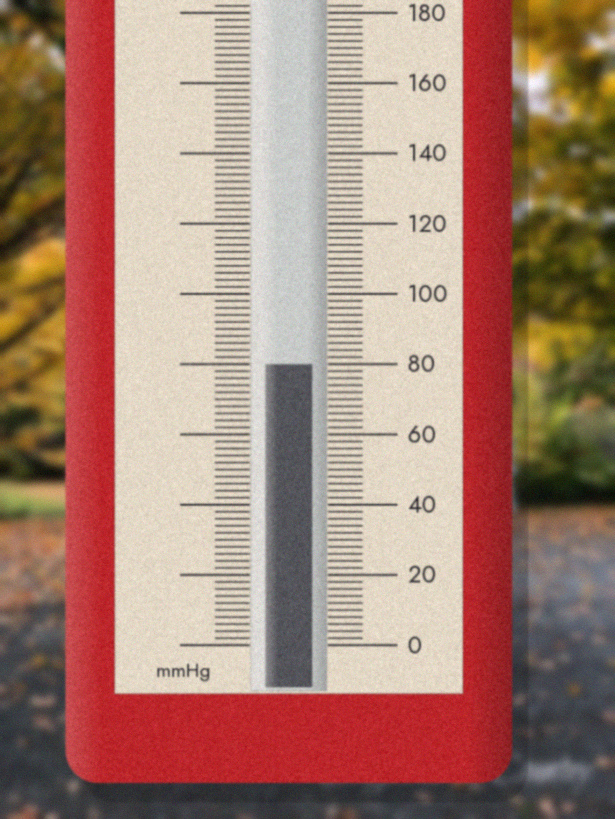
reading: value=80 unit=mmHg
